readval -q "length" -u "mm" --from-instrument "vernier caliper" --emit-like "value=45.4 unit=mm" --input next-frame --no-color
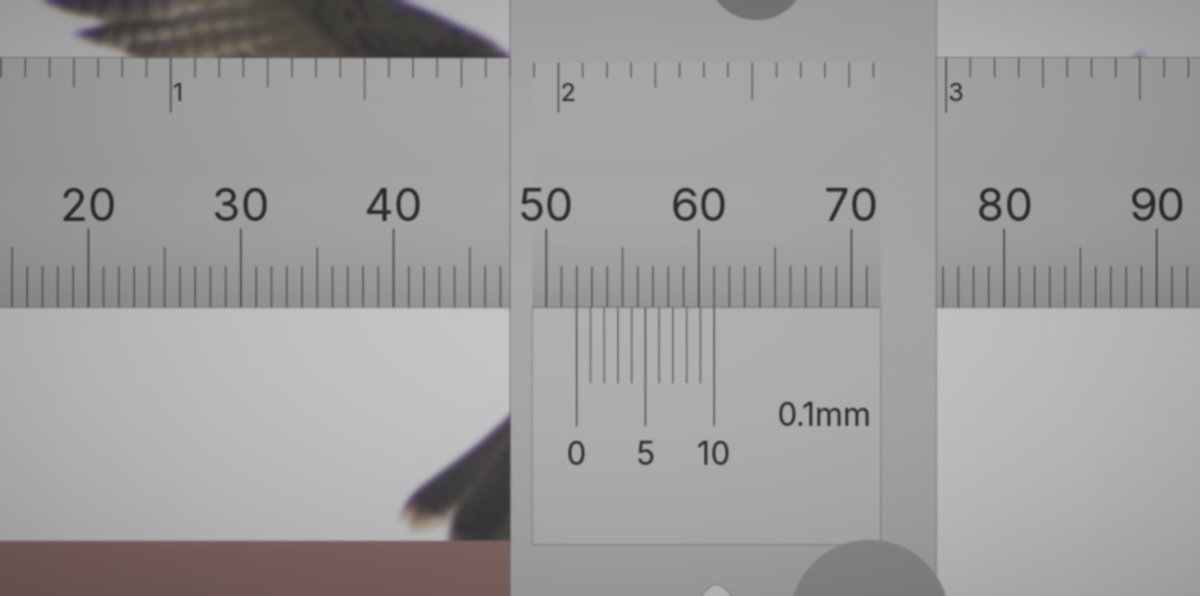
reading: value=52.0 unit=mm
